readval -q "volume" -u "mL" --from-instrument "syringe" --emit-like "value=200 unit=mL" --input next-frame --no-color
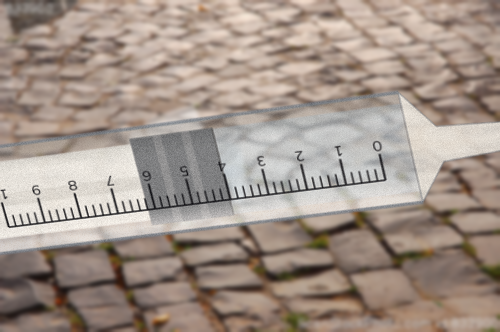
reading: value=4 unit=mL
